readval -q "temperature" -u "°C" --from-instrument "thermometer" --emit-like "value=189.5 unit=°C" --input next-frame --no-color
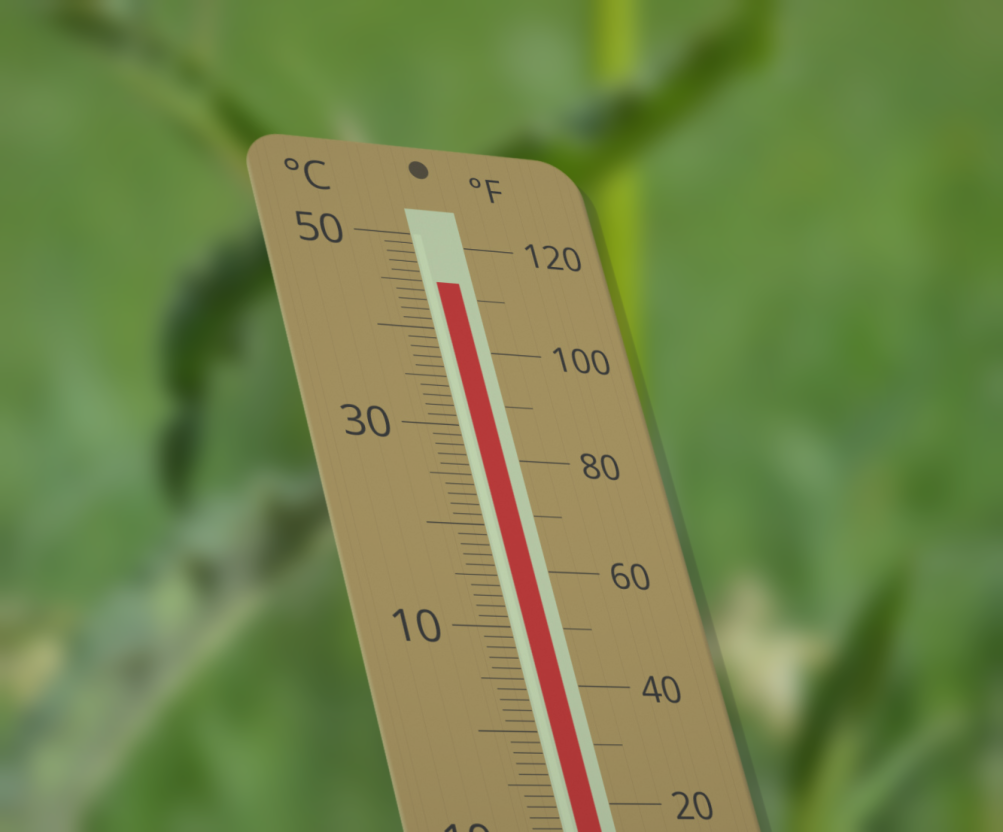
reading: value=45 unit=°C
